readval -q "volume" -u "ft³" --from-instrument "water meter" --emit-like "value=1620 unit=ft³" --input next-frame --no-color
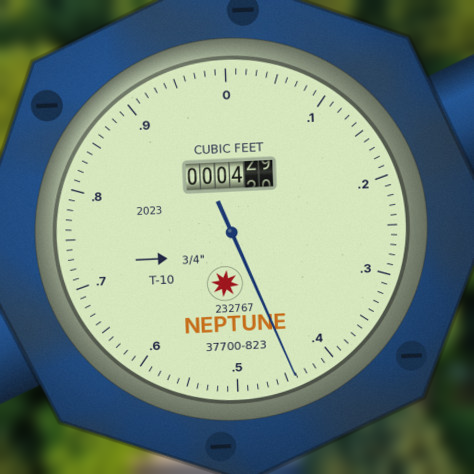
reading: value=429.44 unit=ft³
